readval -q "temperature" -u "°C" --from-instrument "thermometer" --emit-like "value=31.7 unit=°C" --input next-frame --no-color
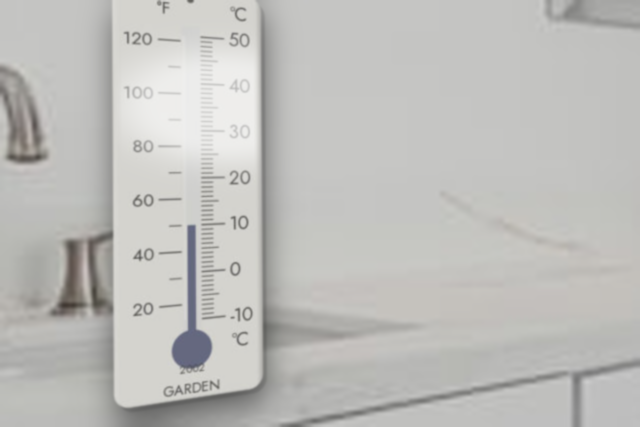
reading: value=10 unit=°C
